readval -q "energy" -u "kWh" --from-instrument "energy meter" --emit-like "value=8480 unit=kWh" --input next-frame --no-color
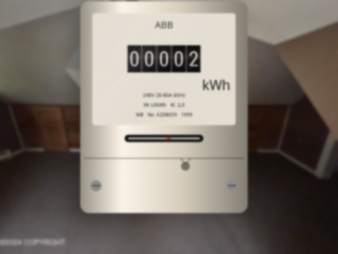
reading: value=2 unit=kWh
